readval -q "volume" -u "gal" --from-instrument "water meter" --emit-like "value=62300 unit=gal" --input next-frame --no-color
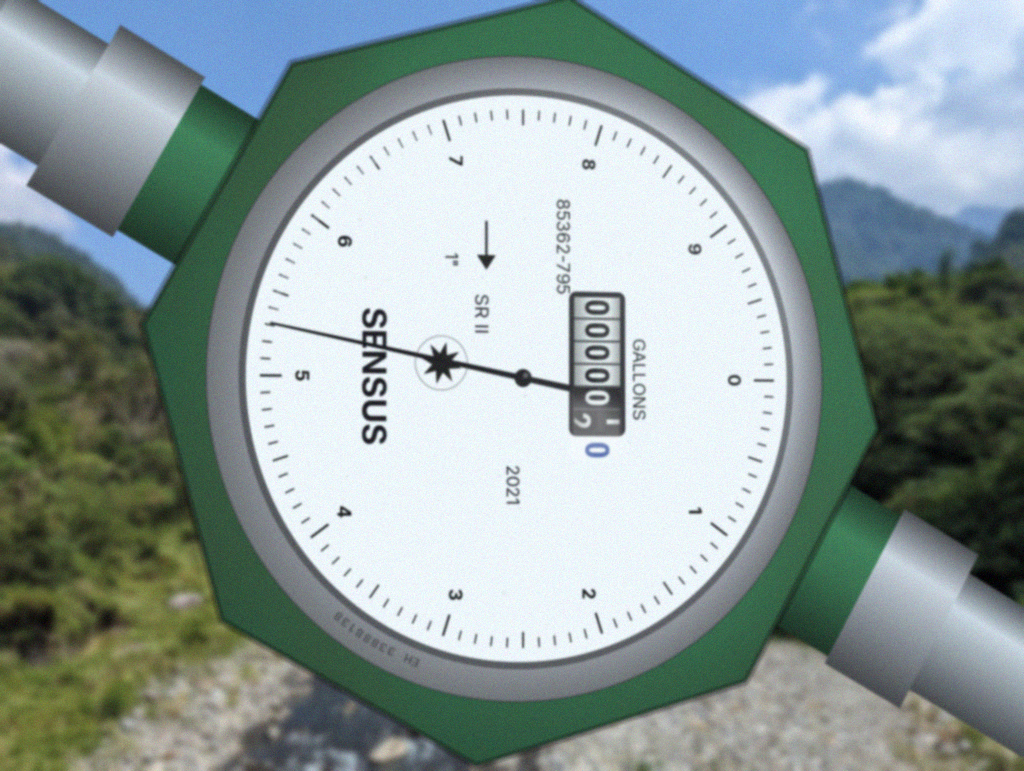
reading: value=15.3 unit=gal
